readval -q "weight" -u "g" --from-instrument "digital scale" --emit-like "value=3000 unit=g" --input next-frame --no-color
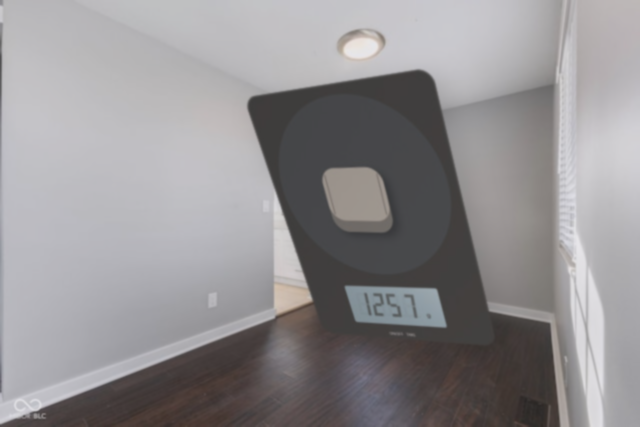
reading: value=1257 unit=g
